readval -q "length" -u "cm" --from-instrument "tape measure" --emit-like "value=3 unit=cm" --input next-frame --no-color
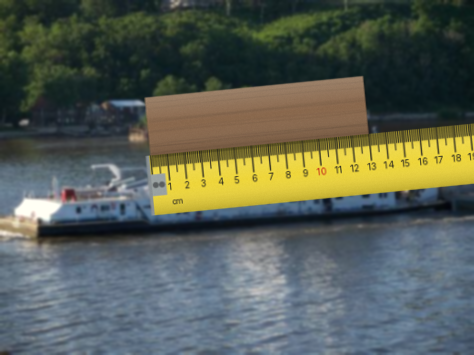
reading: value=13 unit=cm
